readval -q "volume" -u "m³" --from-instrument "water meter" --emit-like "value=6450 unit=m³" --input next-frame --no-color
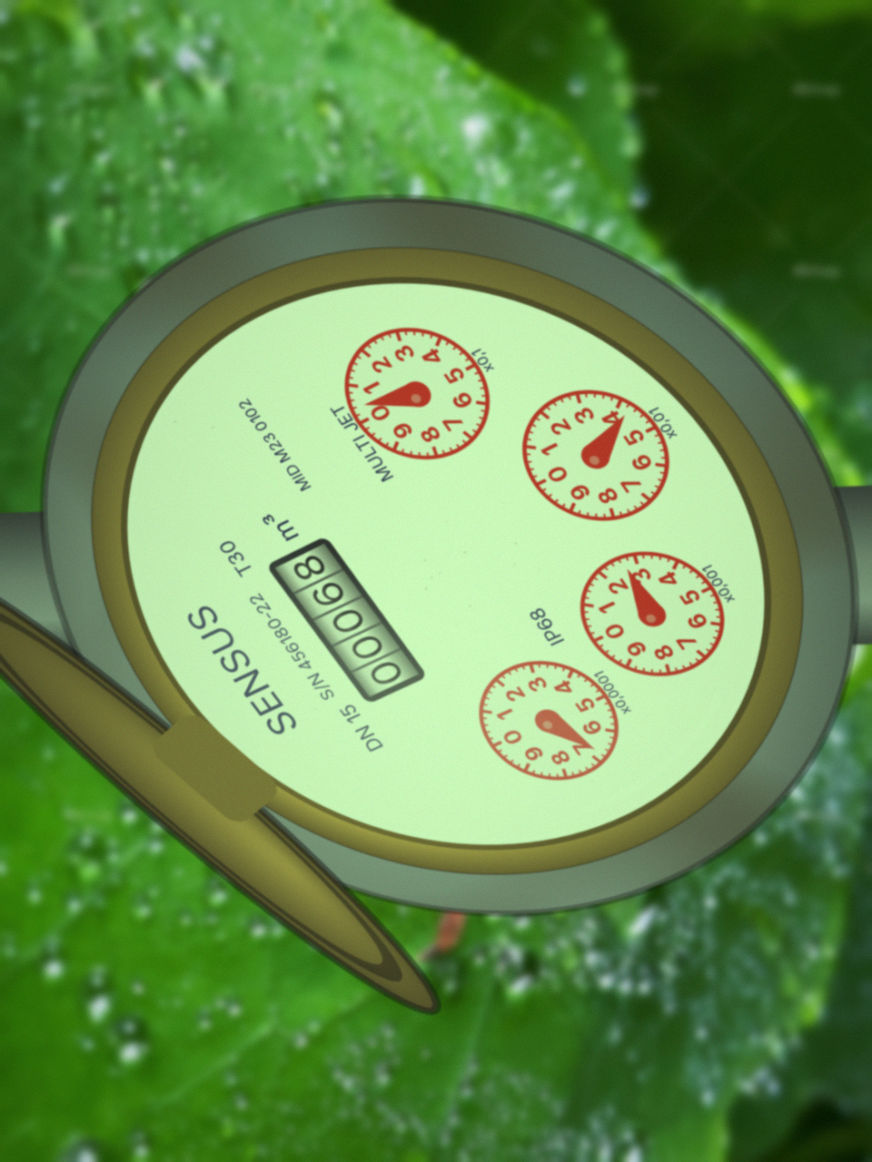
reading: value=68.0426 unit=m³
